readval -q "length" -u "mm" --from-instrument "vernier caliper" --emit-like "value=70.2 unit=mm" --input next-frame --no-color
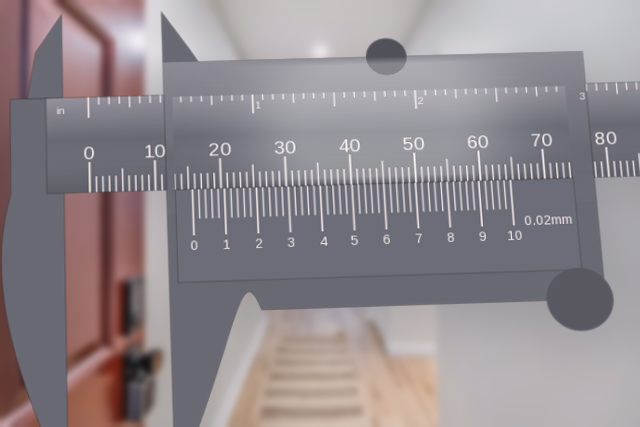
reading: value=15.6 unit=mm
